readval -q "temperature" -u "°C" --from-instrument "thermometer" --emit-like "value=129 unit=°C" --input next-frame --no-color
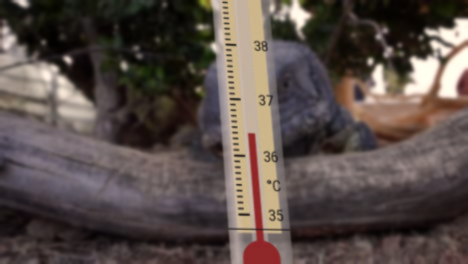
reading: value=36.4 unit=°C
